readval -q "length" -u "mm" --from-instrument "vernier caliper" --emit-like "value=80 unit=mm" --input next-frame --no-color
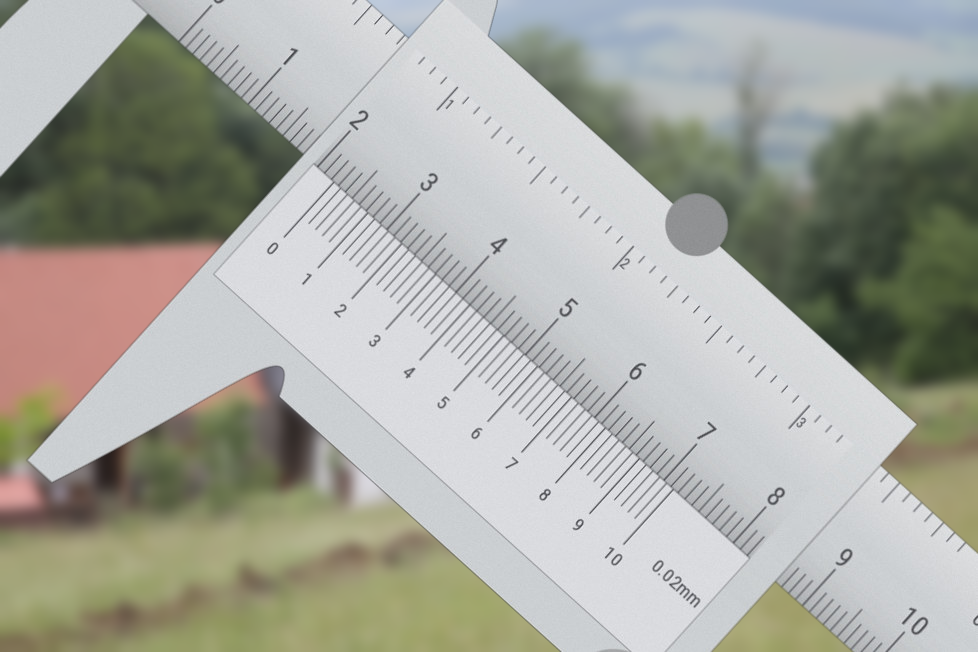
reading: value=22.4 unit=mm
